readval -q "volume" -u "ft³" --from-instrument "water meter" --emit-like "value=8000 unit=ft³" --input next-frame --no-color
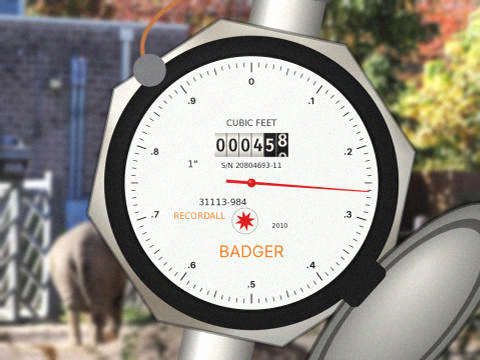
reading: value=458.26 unit=ft³
